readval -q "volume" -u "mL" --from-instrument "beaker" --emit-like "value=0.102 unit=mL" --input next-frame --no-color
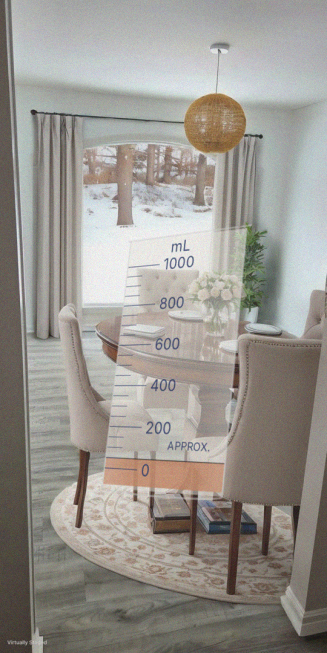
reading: value=50 unit=mL
